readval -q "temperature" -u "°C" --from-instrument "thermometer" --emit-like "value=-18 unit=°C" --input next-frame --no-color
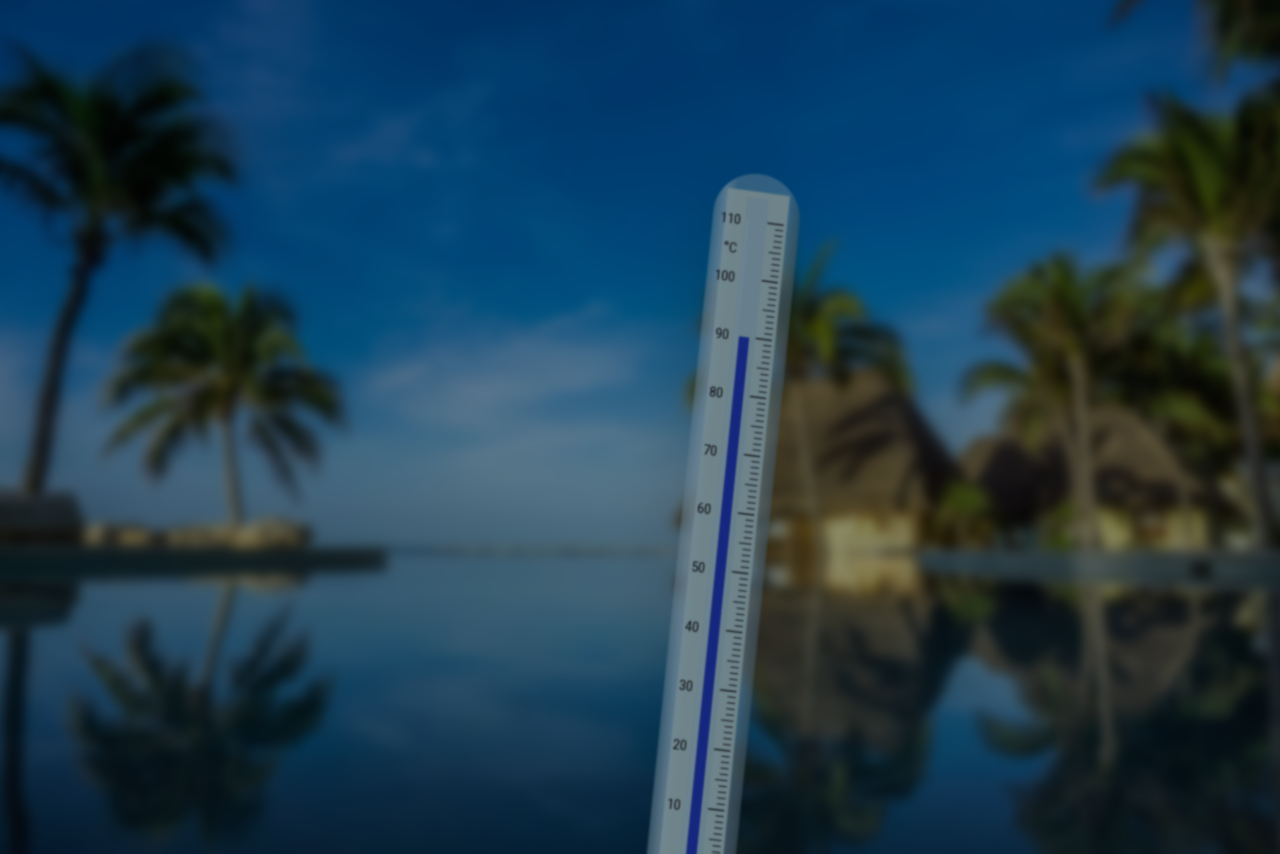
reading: value=90 unit=°C
